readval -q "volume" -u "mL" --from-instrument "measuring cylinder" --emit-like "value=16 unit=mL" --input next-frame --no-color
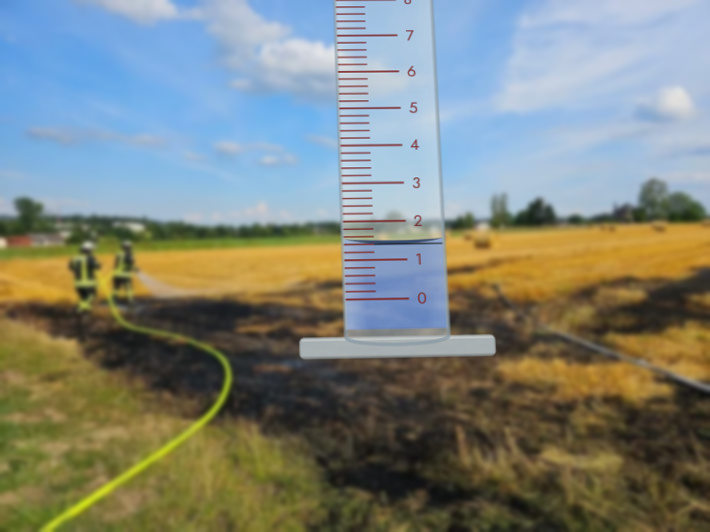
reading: value=1.4 unit=mL
